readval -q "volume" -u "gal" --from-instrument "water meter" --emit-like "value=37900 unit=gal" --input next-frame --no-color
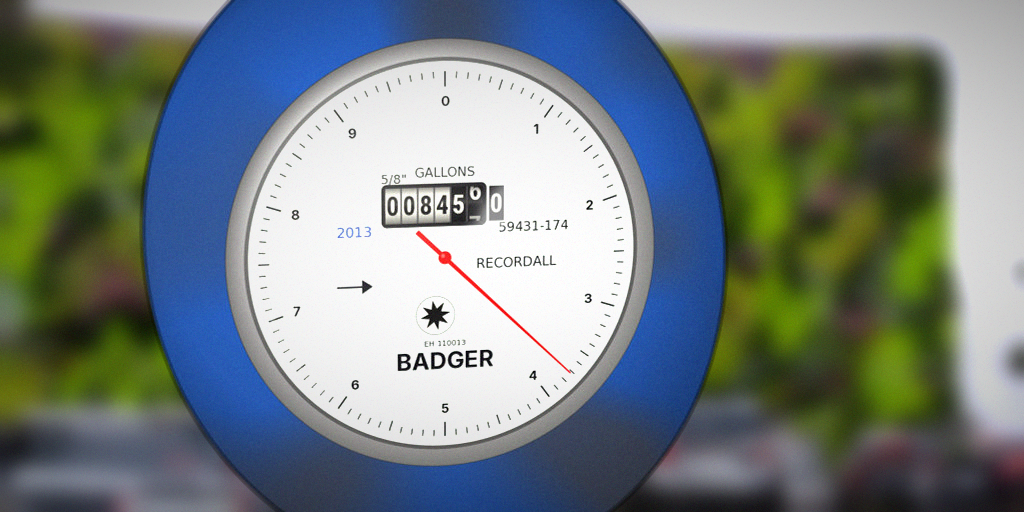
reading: value=84563.7 unit=gal
